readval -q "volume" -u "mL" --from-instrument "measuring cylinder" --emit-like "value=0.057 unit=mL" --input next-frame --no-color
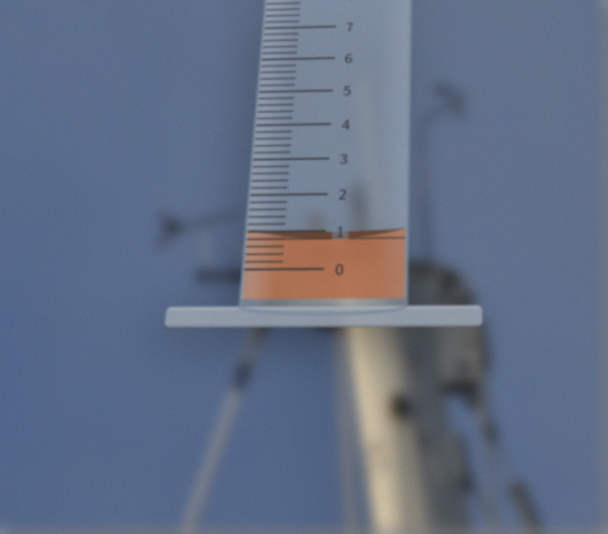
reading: value=0.8 unit=mL
